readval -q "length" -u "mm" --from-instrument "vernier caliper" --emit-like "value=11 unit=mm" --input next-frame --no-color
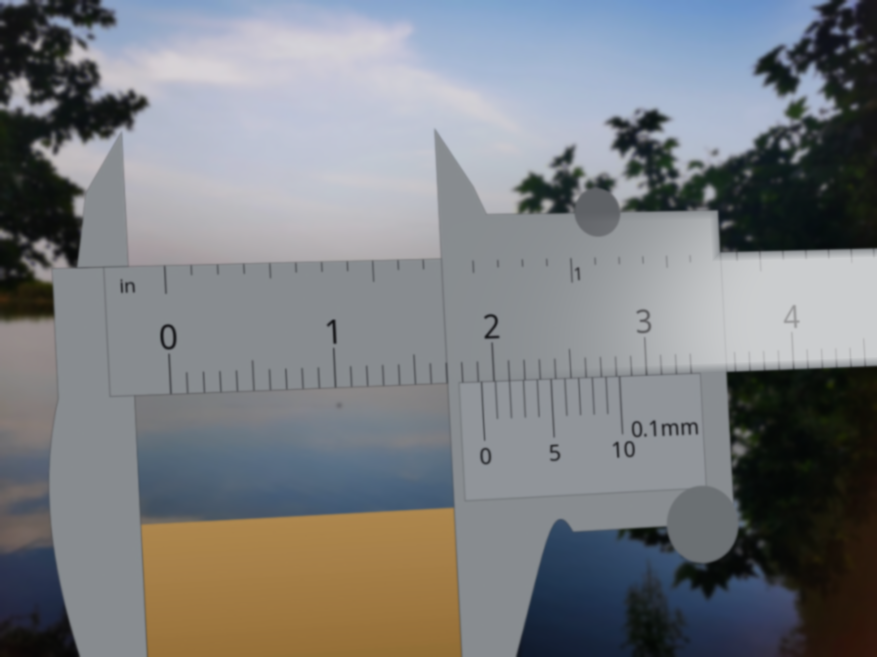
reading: value=19.2 unit=mm
